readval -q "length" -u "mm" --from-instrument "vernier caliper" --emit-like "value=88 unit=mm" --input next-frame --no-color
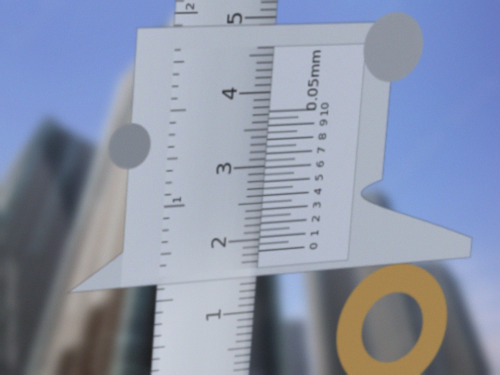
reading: value=18.4 unit=mm
